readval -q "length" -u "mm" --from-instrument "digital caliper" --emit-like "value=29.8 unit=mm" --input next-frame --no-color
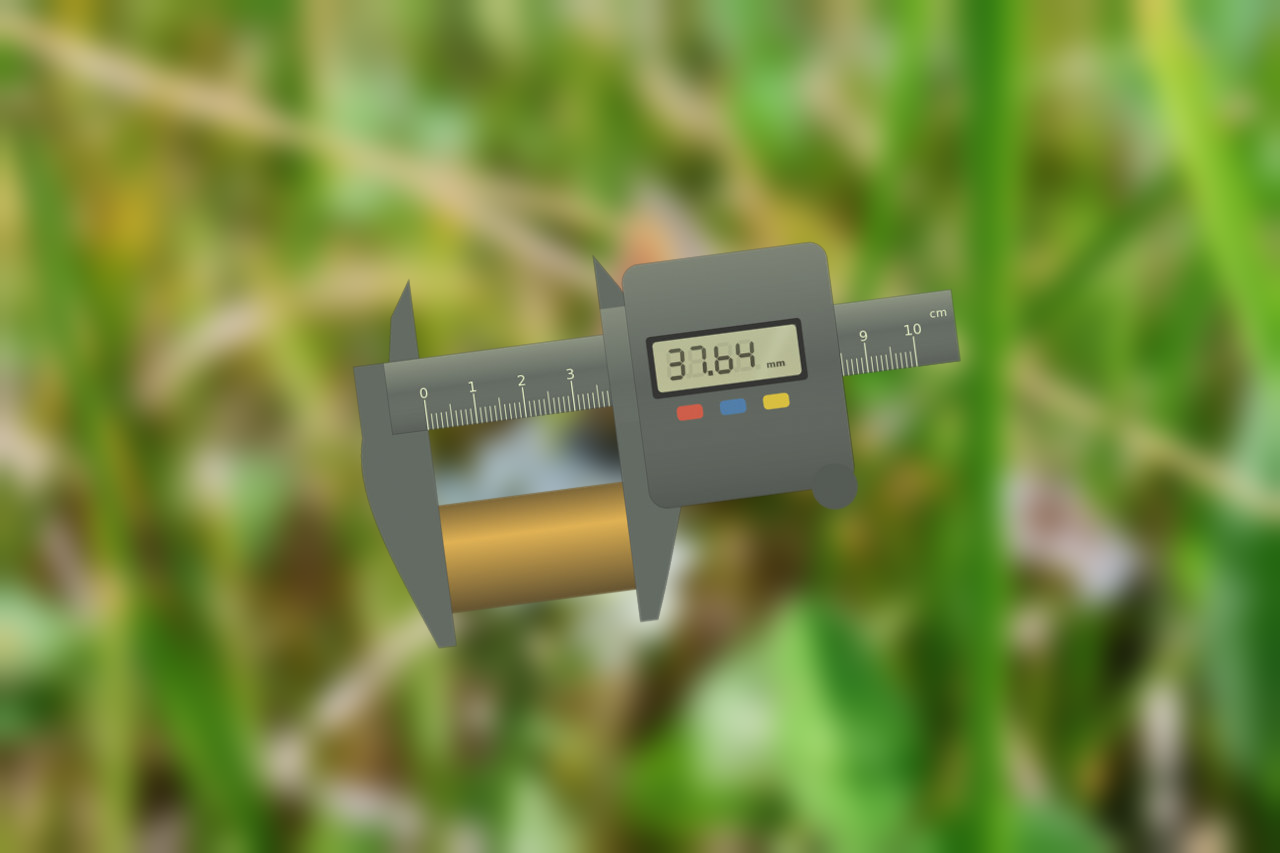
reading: value=37.64 unit=mm
